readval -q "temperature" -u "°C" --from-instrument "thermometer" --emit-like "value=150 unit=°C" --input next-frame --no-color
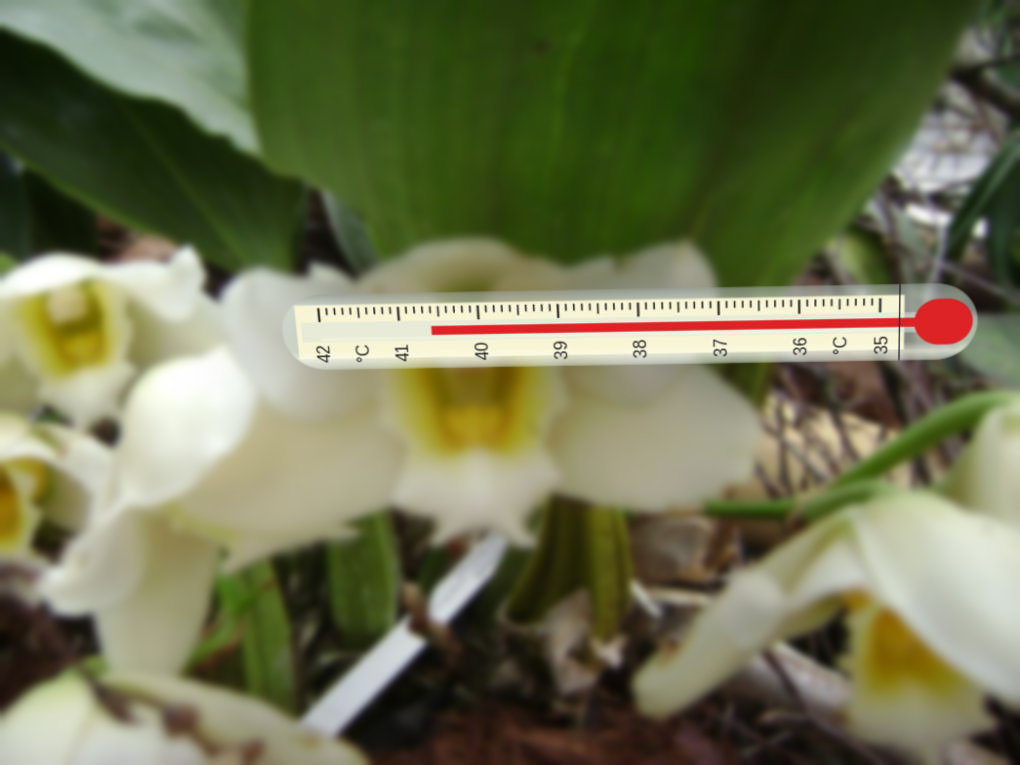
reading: value=40.6 unit=°C
